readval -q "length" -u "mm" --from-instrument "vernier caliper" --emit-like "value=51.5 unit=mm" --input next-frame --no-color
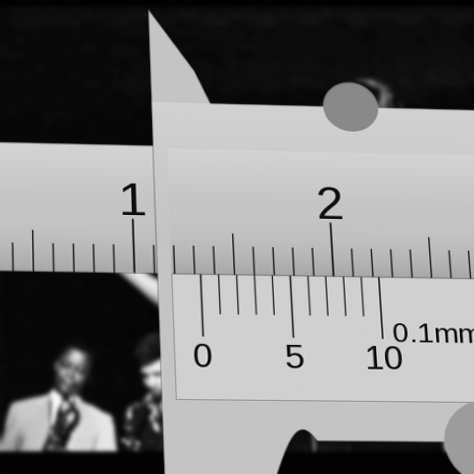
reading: value=13.3 unit=mm
